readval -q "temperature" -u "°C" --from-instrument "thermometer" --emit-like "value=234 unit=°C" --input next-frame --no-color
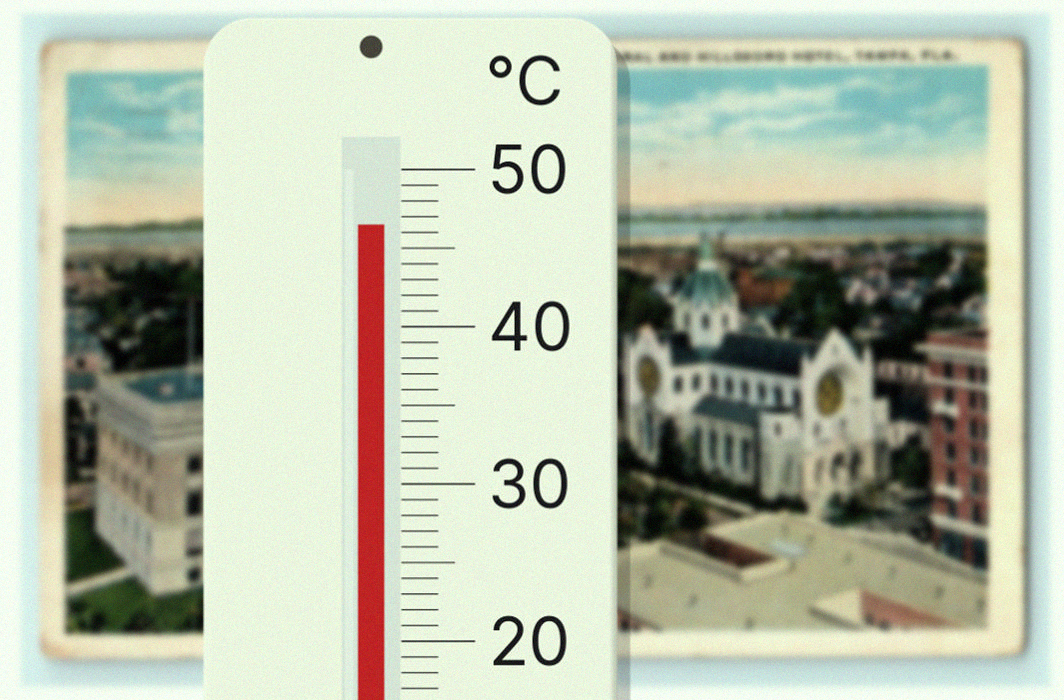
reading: value=46.5 unit=°C
